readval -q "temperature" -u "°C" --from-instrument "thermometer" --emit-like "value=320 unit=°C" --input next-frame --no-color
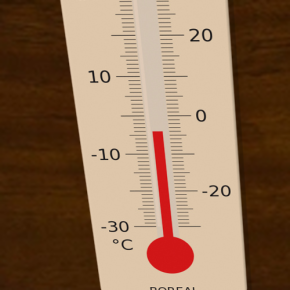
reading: value=-4 unit=°C
